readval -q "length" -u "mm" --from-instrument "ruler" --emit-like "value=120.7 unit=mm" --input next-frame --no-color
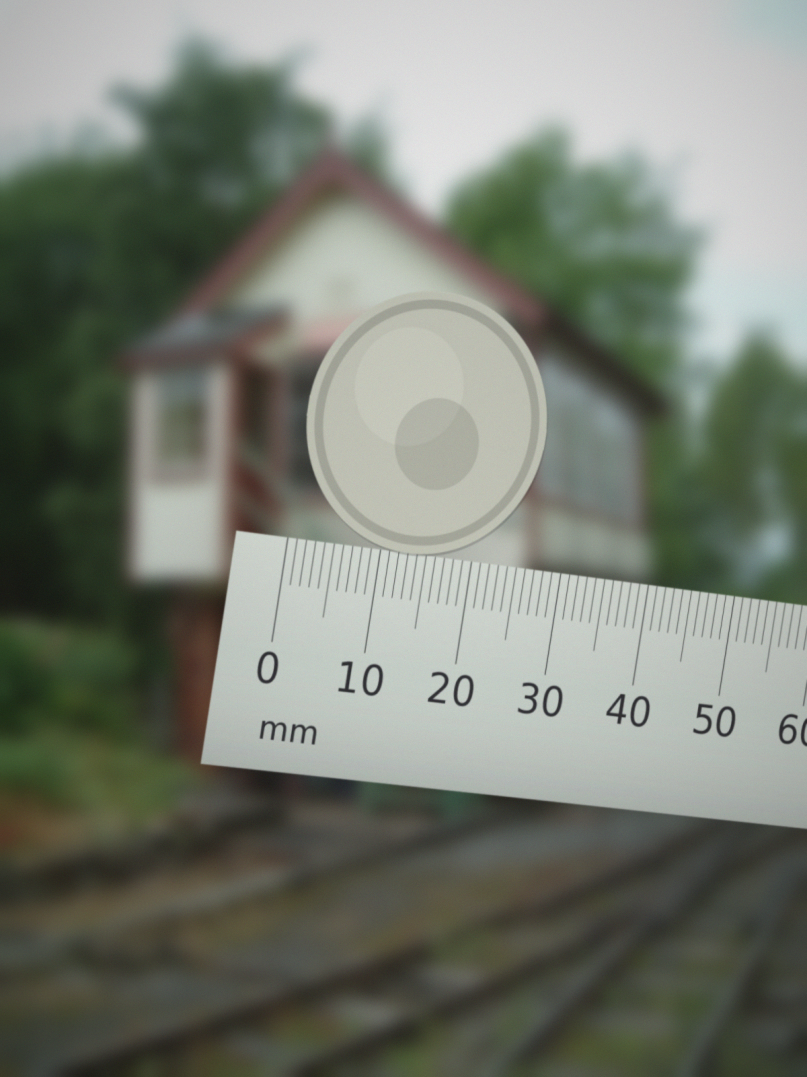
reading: value=26 unit=mm
